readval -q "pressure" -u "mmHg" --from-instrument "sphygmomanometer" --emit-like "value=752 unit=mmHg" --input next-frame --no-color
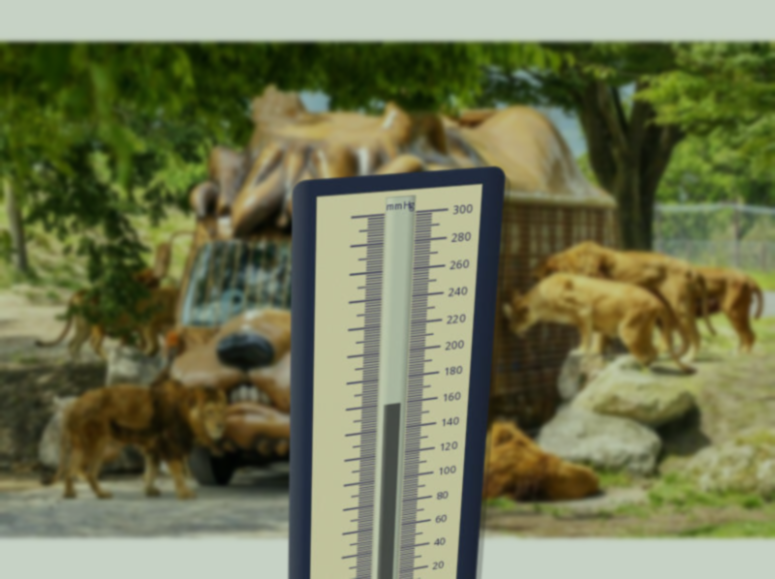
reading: value=160 unit=mmHg
